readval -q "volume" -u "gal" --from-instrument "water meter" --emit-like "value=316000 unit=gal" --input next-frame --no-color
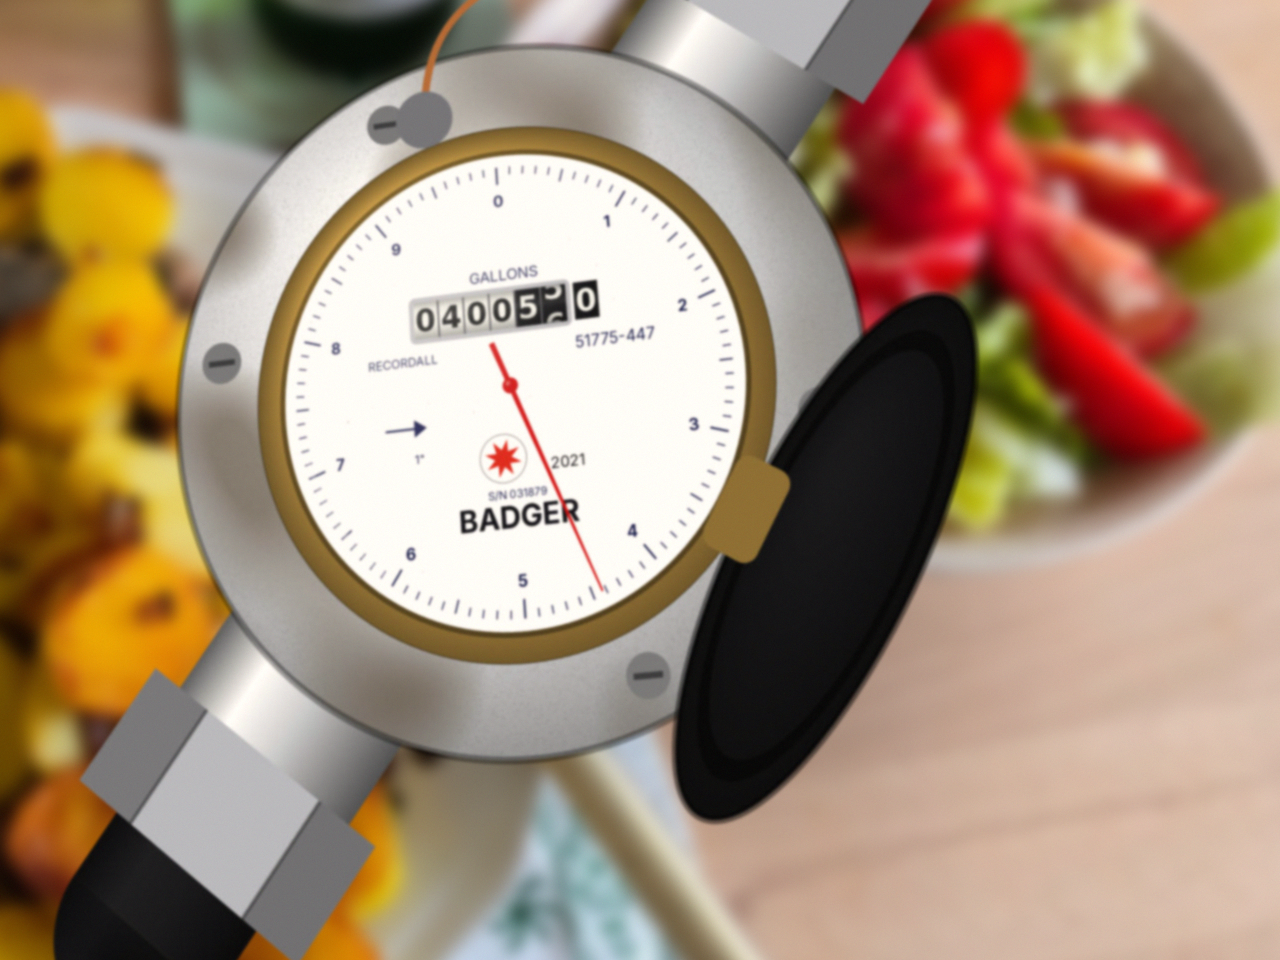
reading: value=400554.4 unit=gal
